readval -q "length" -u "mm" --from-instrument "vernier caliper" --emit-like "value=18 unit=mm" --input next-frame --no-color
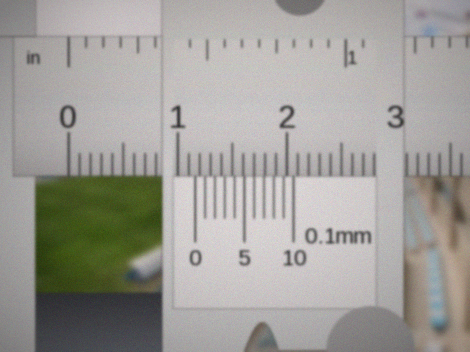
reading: value=11.6 unit=mm
